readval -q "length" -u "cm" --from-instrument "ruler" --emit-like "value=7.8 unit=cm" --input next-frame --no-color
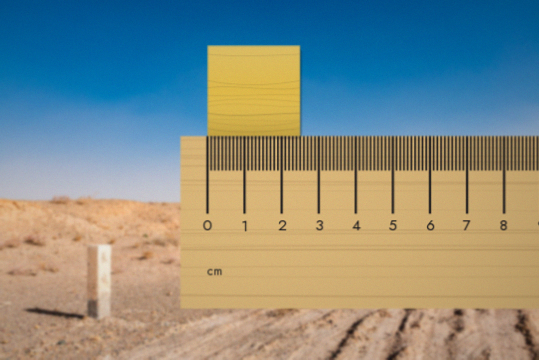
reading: value=2.5 unit=cm
